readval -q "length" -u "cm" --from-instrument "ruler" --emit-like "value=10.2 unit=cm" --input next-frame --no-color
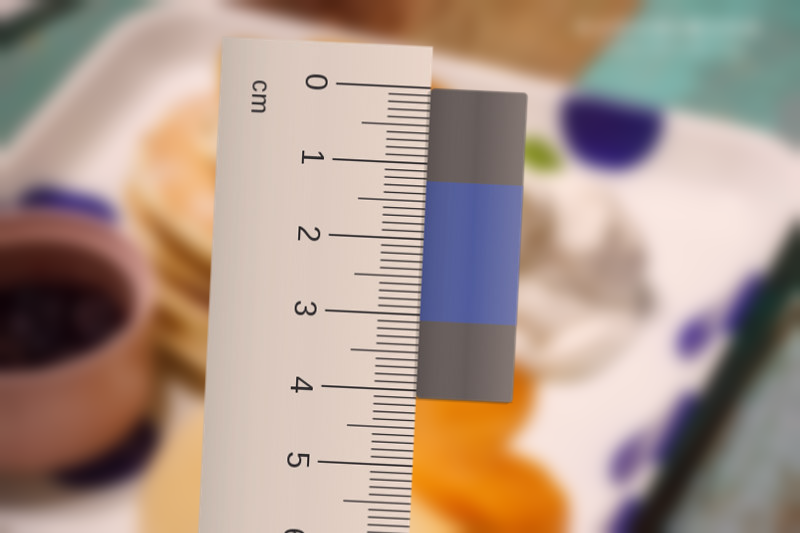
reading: value=4.1 unit=cm
